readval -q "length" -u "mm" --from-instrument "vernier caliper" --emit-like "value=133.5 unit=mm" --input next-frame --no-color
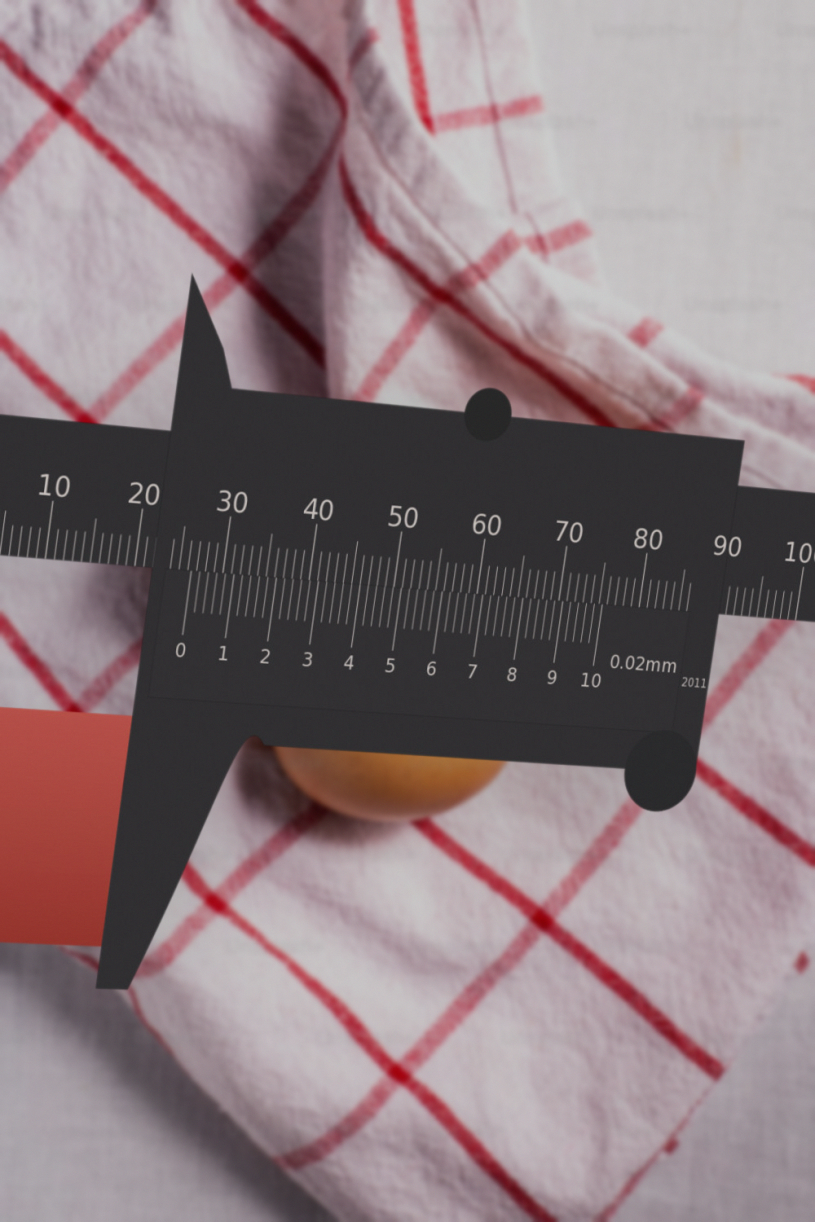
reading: value=26.4 unit=mm
